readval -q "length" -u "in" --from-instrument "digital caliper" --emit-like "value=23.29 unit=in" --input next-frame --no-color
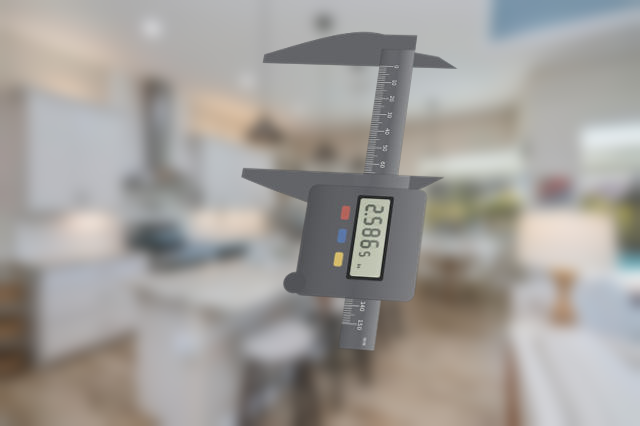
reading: value=2.5865 unit=in
